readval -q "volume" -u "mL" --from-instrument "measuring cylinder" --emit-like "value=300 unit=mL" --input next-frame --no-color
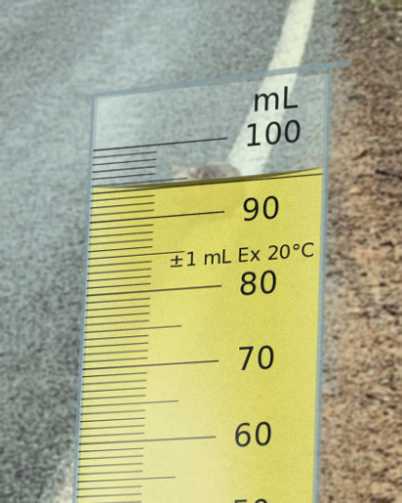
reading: value=94 unit=mL
